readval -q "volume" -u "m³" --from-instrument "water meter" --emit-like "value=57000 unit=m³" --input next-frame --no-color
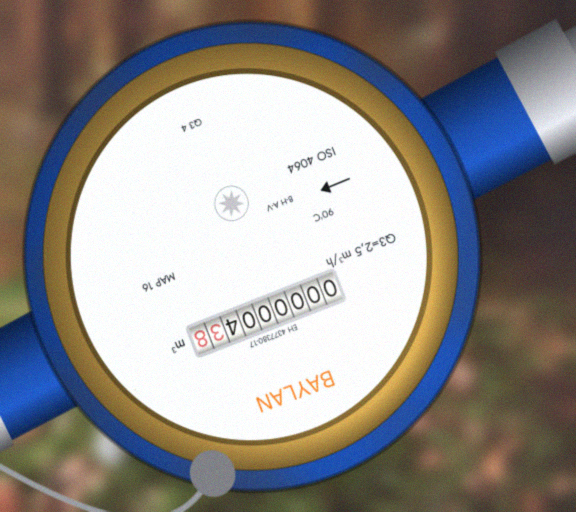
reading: value=4.38 unit=m³
